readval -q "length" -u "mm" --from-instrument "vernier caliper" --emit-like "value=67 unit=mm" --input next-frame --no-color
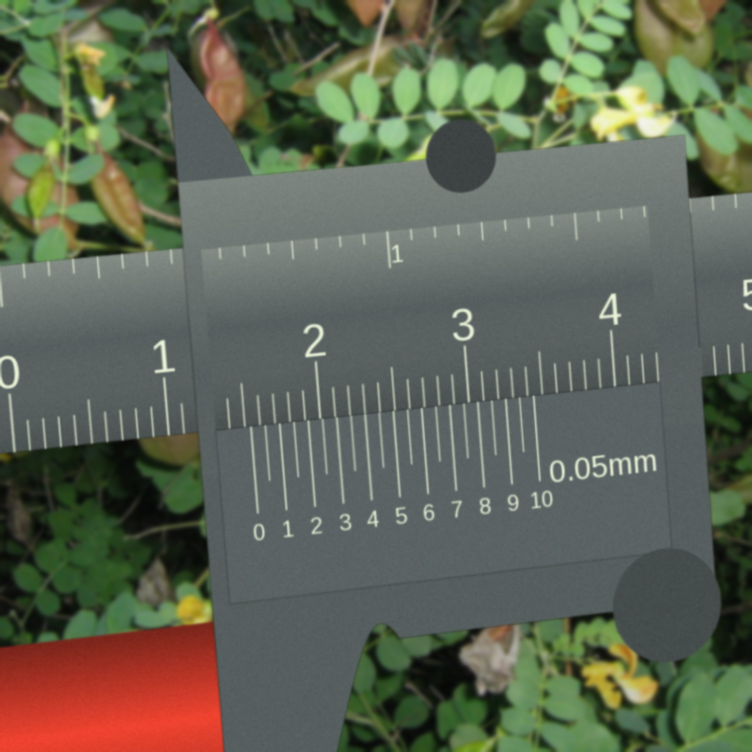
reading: value=15.4 unit=mm
